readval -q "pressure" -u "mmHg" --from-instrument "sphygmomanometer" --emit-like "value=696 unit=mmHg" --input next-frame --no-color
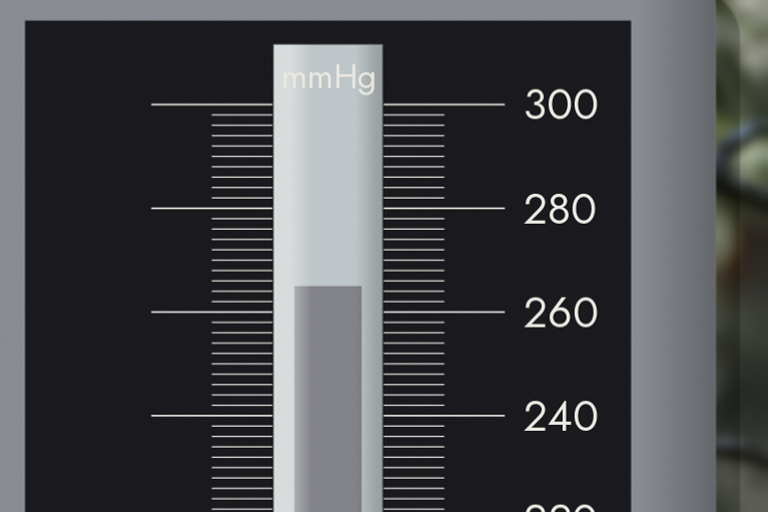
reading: value=265 unit=mmHg
